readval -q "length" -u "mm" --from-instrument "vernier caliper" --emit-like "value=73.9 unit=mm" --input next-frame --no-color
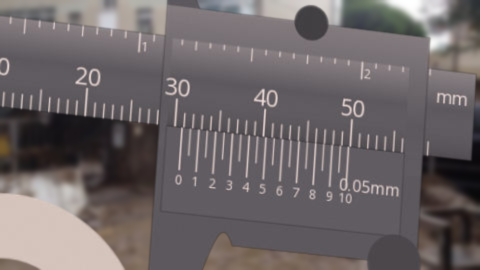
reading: value=30.8 unit=mm
